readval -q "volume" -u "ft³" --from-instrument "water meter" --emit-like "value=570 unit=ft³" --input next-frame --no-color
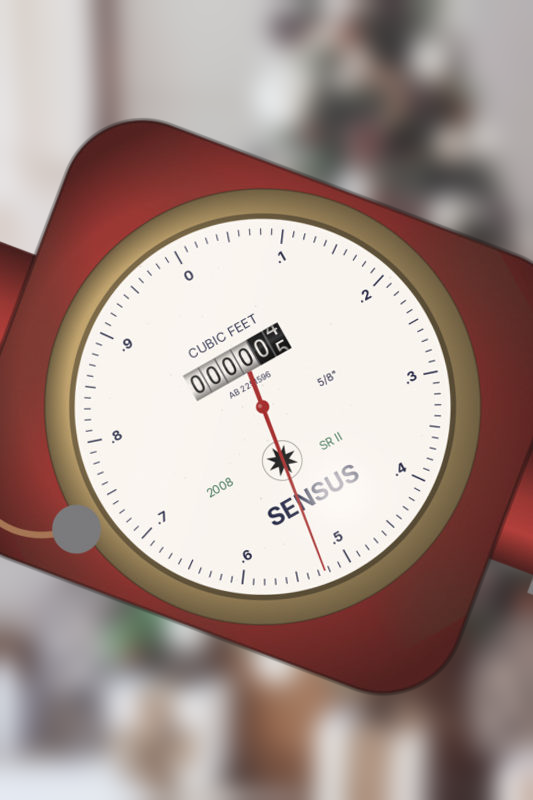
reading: value=4.52 unit=ft³
